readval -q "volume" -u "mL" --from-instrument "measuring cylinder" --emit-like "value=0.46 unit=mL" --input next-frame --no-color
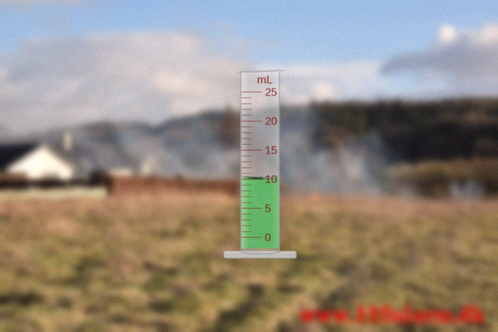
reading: value=10 unit=mL
